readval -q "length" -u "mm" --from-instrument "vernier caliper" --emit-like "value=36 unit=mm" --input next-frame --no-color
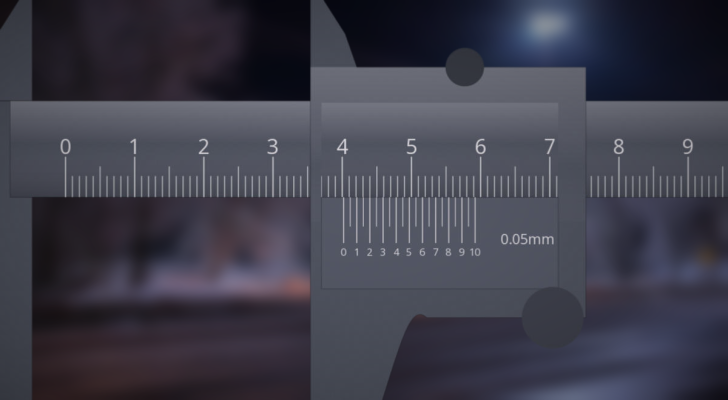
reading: value=40.2 unit=mm
